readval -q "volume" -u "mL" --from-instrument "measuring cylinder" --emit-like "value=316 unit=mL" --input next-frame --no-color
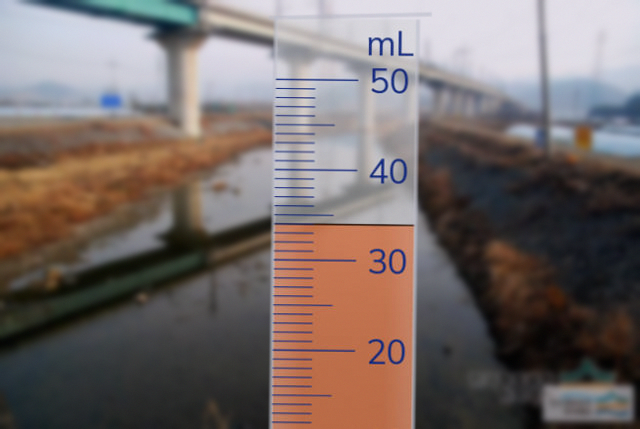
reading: value=34 unit=mL
